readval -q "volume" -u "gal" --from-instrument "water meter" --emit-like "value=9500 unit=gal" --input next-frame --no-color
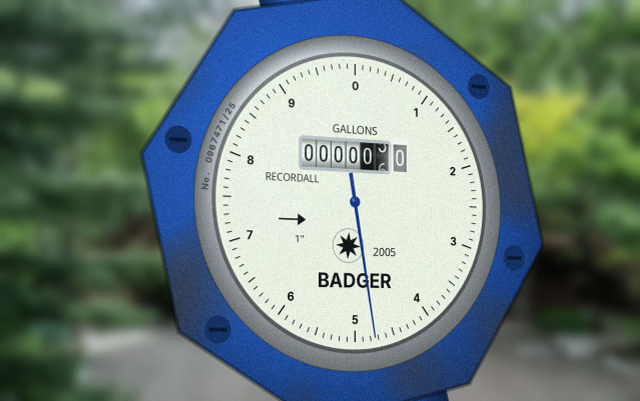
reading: value=54.7 unit=gal
